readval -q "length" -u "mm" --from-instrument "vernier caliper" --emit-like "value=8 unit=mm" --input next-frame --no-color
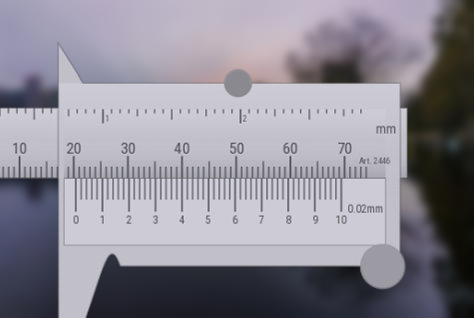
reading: value=20.4 unit=mm
